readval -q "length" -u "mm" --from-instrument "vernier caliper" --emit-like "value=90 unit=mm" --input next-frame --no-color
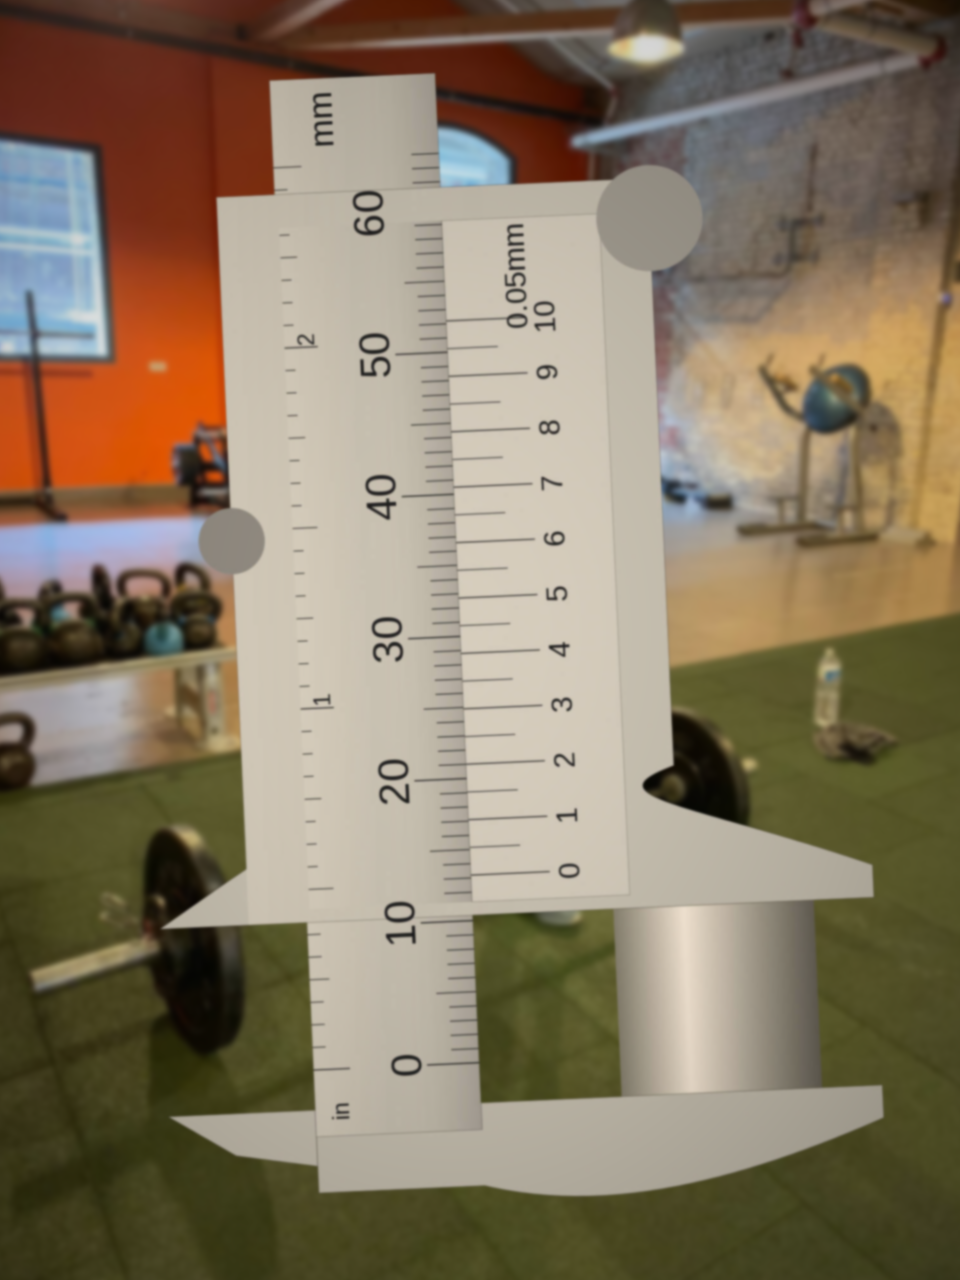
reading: value=13.2 unit=mm
